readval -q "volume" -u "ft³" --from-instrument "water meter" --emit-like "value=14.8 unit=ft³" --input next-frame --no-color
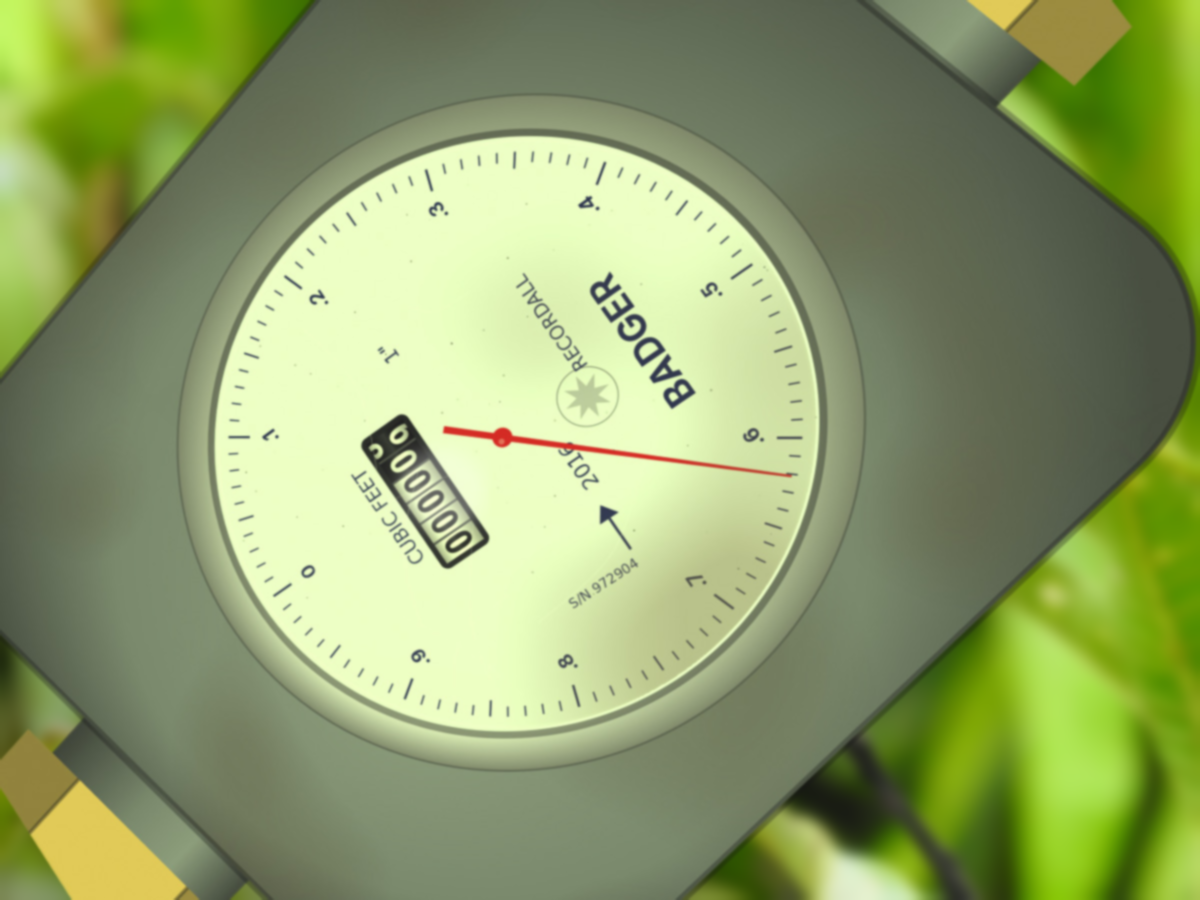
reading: value=8.62 unit=ft³
